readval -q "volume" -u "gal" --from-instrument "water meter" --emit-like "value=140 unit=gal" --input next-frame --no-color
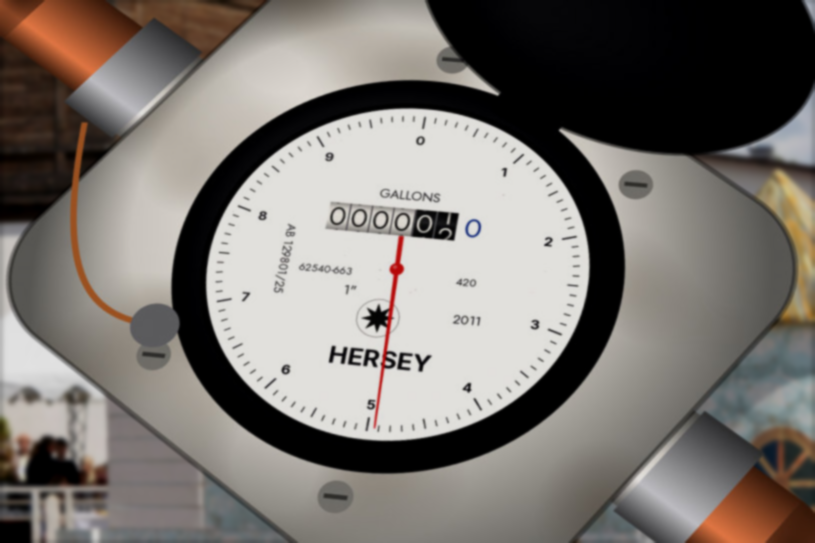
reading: value=14.9 unit=gal
